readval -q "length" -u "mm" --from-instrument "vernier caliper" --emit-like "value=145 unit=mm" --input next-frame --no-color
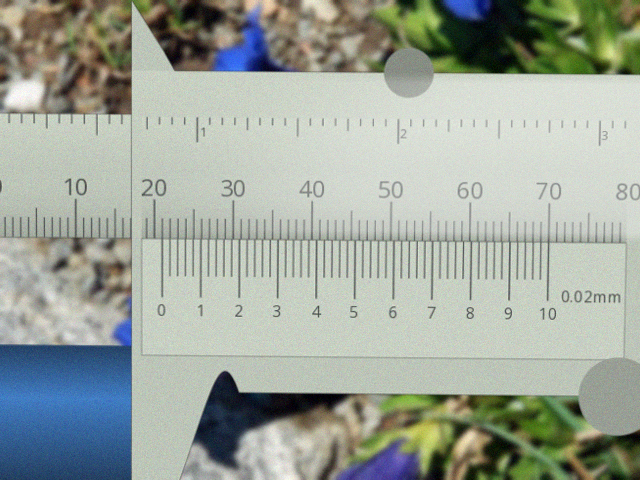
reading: value=21.0 unit=mm
